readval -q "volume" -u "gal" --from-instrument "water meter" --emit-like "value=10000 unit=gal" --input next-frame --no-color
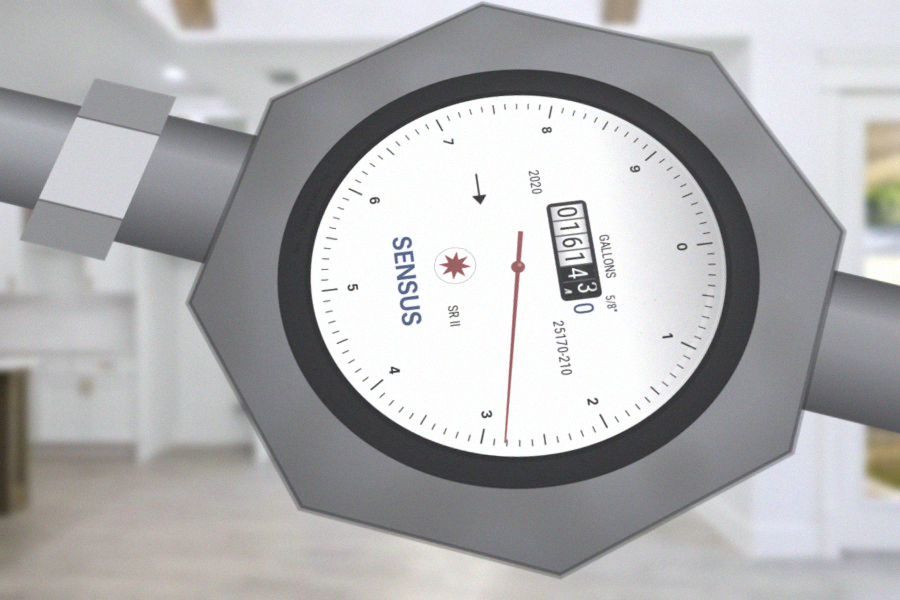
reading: value=161432.8 unit=gal
